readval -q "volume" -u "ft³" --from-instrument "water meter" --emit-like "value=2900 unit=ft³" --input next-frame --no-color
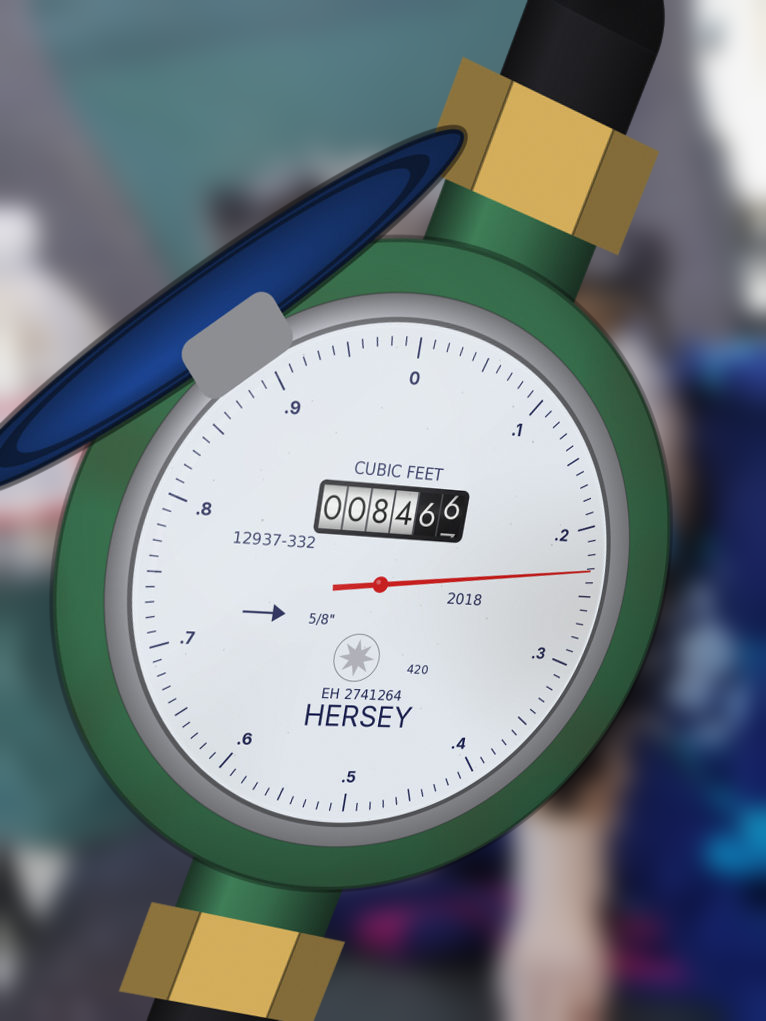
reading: value=8466.23 unit=ft³
